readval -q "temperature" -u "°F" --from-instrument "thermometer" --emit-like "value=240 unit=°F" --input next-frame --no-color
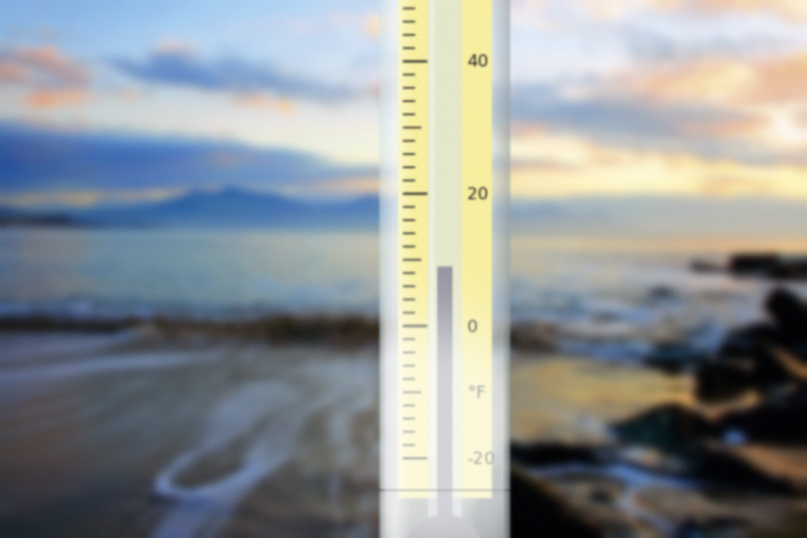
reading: value=9 unit=°F
